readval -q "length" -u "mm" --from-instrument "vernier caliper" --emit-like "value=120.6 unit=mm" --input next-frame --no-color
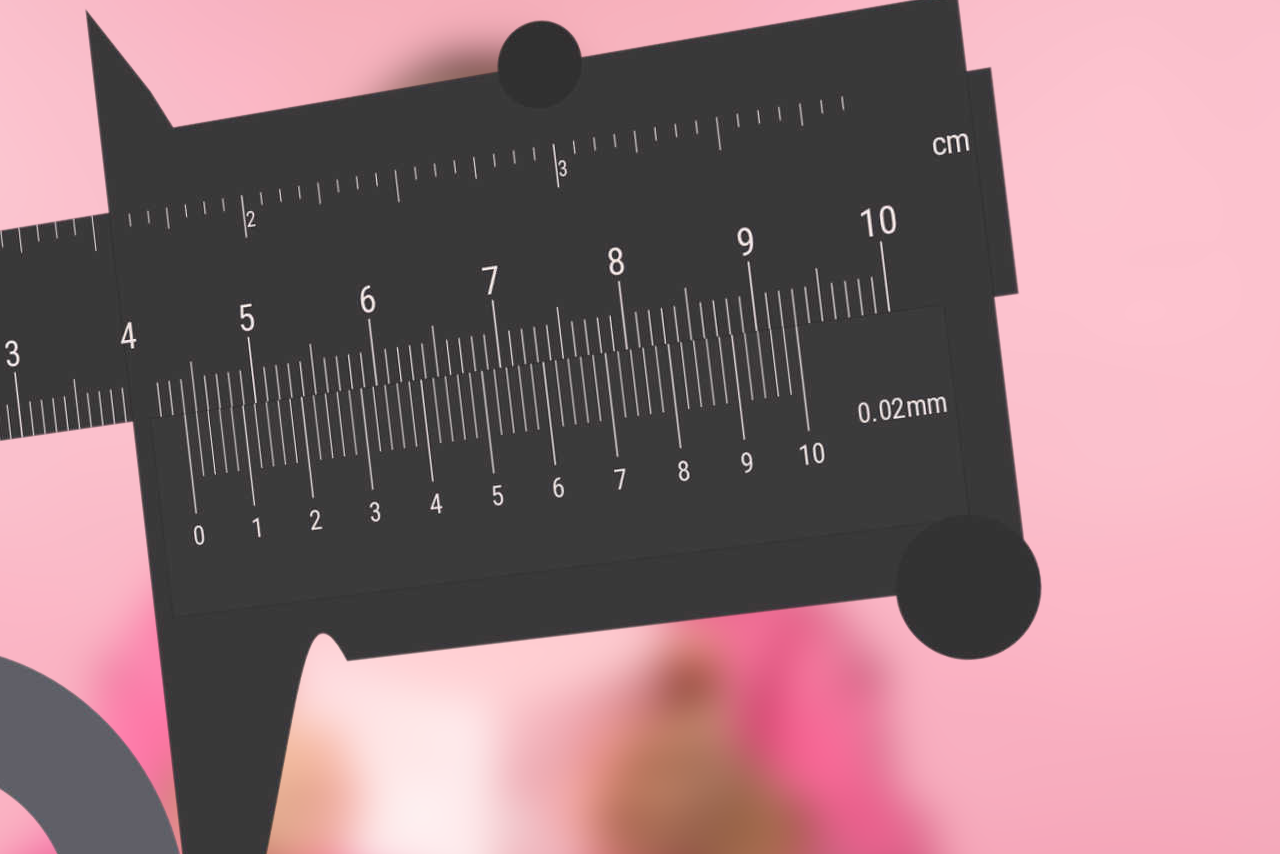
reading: value=44.0 unit=mm
